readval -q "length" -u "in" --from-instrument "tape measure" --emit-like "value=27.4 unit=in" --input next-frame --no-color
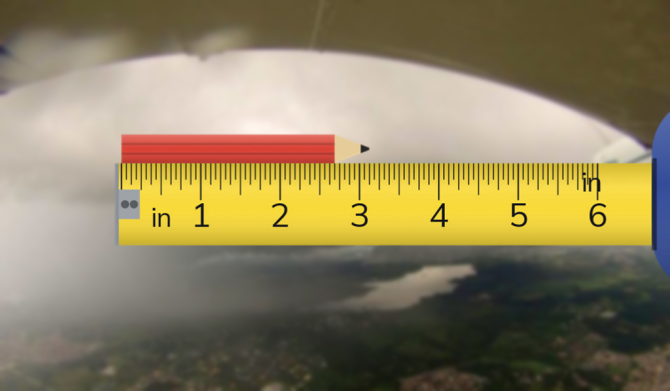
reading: value=3.125 unit=in
